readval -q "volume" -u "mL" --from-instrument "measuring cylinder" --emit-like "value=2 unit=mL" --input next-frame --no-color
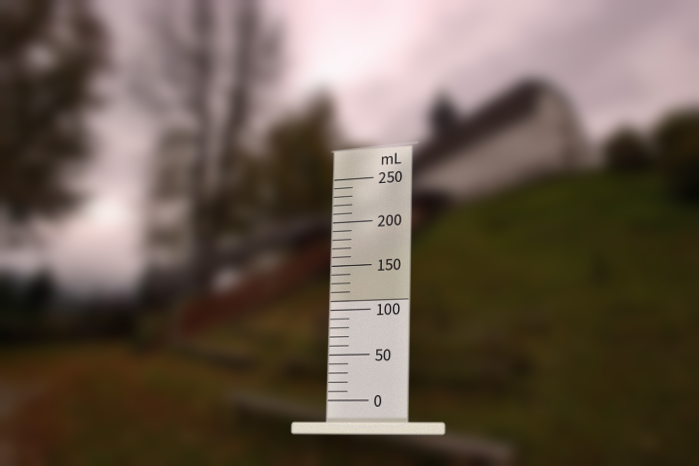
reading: value=110 unit=mL
